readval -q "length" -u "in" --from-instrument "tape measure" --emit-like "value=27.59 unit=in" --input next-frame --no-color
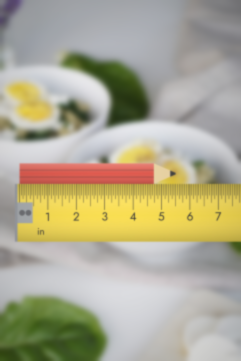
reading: value=5.5 unit=in
